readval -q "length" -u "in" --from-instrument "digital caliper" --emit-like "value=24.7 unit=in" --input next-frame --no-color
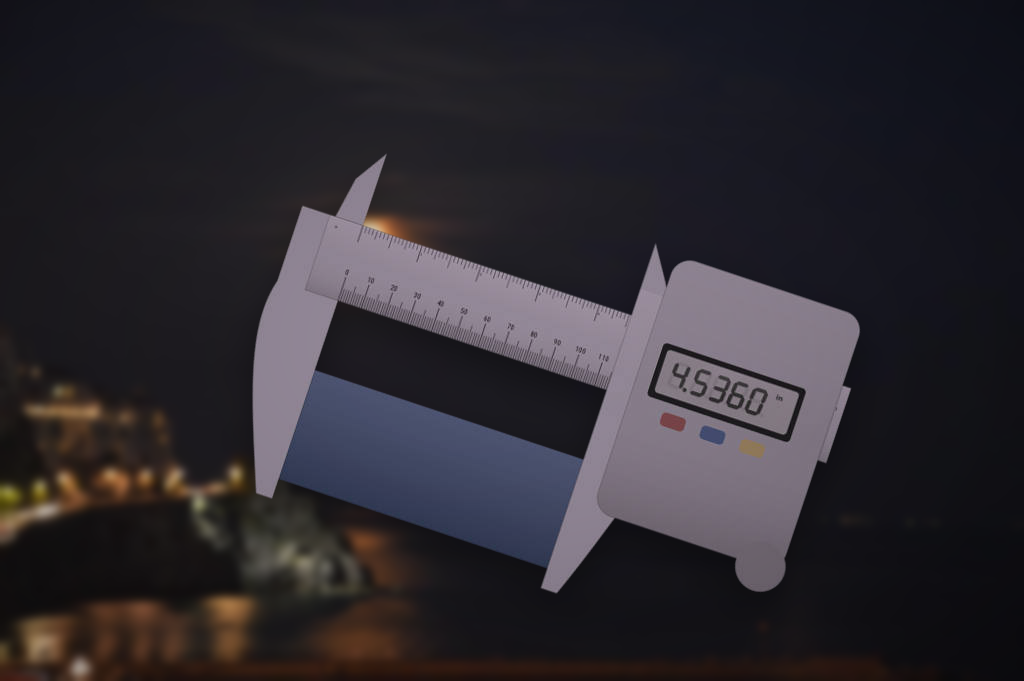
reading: value=4.5360 unit=in
